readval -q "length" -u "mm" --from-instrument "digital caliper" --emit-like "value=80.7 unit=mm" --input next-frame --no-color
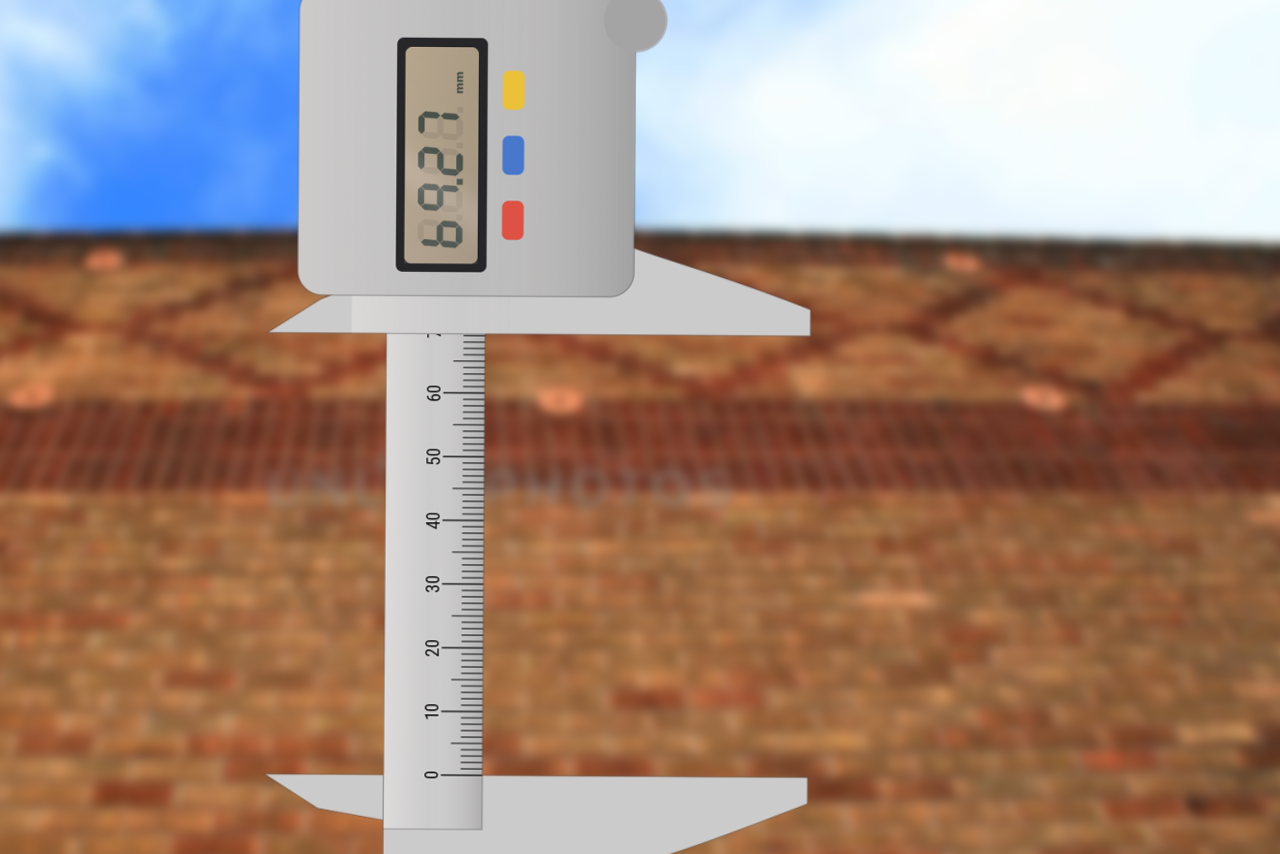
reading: value=69.27 unit=mm
